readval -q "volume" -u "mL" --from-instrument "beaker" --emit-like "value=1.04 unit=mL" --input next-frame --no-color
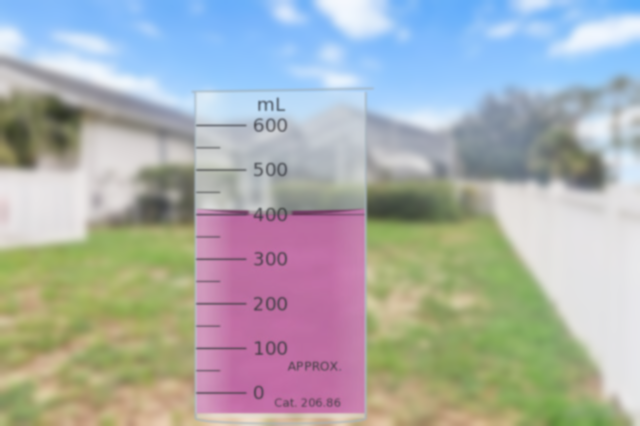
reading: value=400 unit=mL
